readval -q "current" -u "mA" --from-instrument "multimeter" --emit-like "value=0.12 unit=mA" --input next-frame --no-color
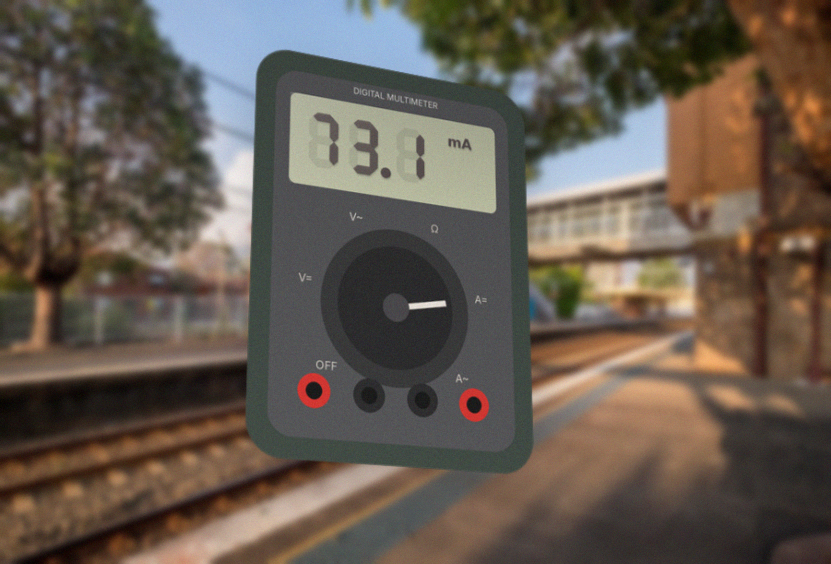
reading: value=73.1 unit=mA
